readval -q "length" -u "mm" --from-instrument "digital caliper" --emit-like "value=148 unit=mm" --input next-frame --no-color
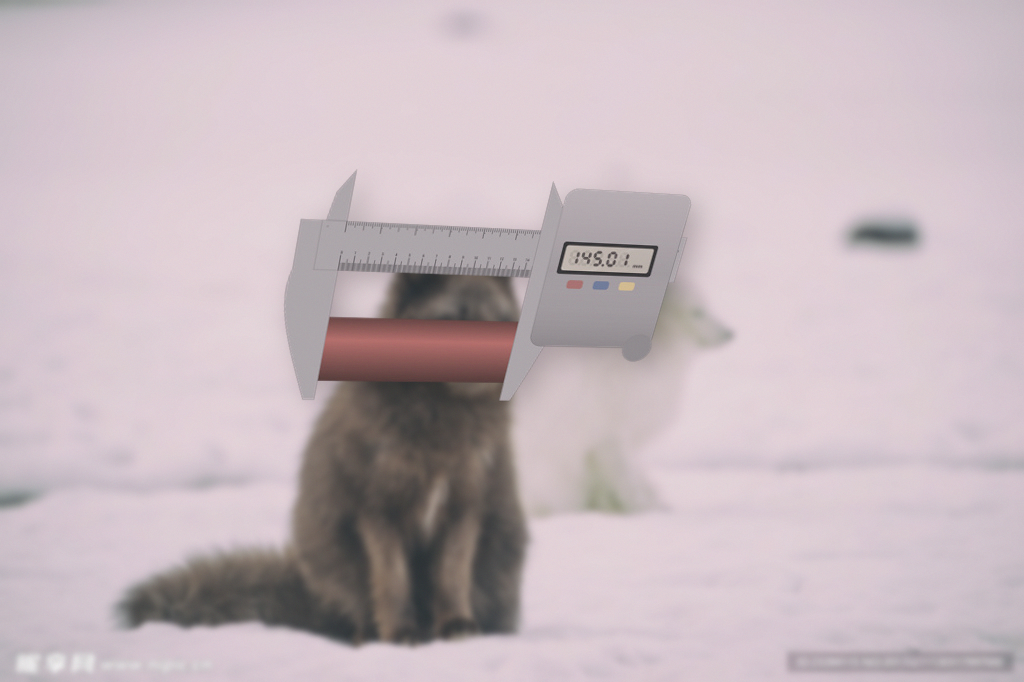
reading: value=145.01 unit=mm
